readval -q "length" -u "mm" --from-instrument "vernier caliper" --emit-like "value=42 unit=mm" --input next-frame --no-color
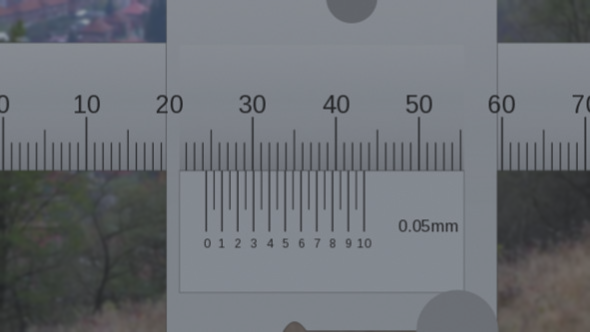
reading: value=24.4 unit=mm
